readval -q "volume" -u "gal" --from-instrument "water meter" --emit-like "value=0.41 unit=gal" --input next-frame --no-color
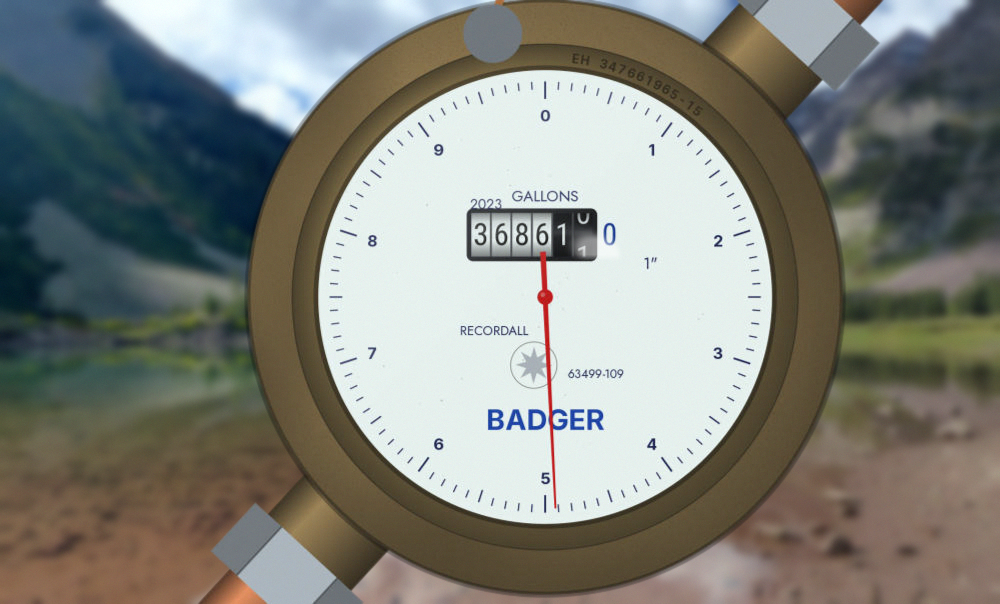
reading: value=3686104.9 unit=gal
